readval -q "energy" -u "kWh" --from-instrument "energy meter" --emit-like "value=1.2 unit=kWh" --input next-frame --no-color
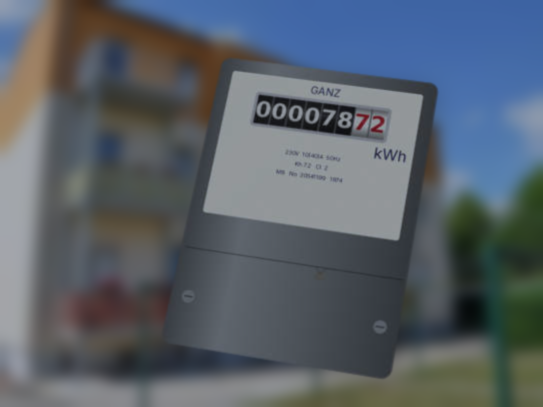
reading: value=78.72 unit=kWh
